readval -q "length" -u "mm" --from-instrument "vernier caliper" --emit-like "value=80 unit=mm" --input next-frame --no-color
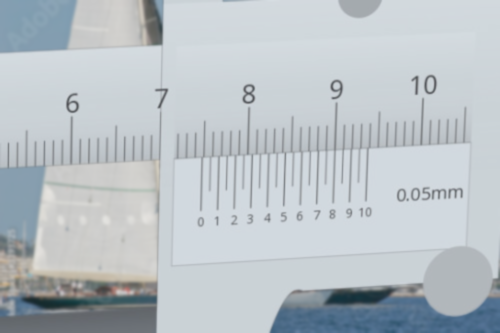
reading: value=74.8 unit=mm
